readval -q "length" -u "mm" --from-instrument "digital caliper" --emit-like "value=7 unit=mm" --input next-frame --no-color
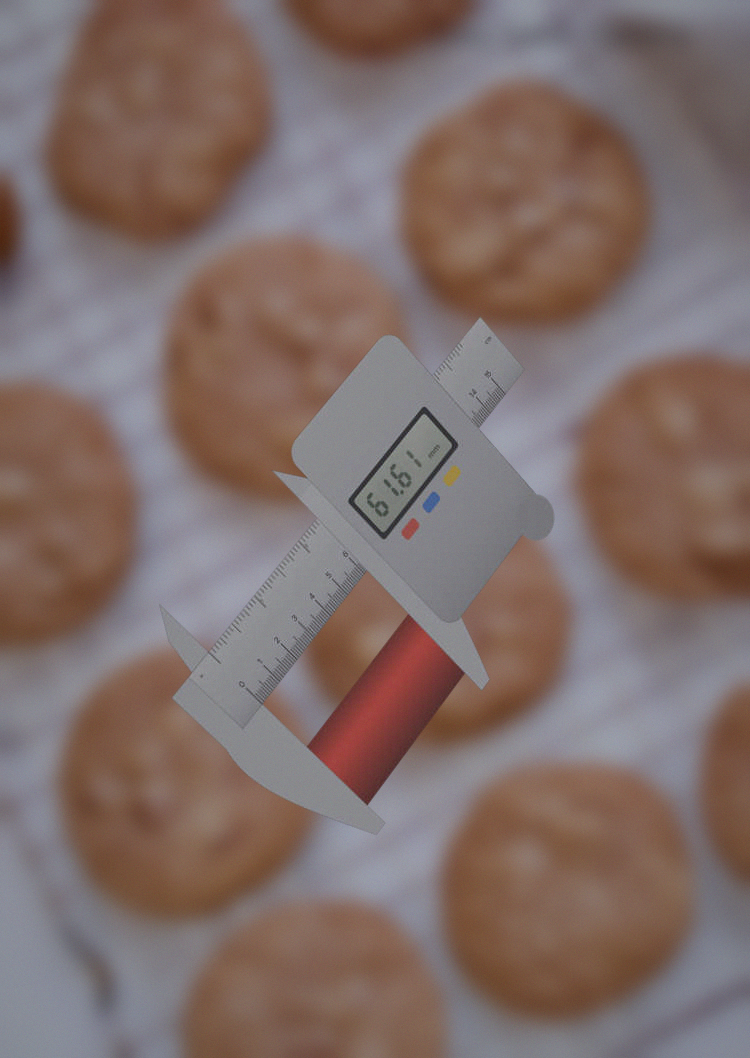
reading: value=61.61 unit=mm
